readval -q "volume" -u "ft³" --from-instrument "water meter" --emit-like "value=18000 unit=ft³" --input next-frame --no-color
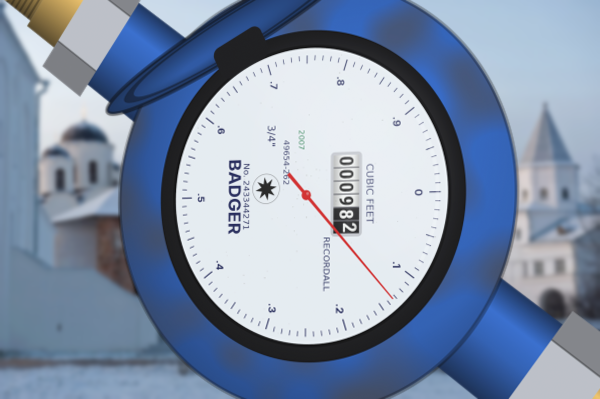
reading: value=982.13 unit=ft³
